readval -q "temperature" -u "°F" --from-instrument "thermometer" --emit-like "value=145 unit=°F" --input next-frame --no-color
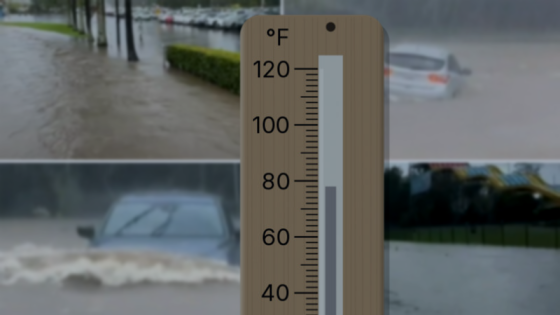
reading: value=78 unit=°F
